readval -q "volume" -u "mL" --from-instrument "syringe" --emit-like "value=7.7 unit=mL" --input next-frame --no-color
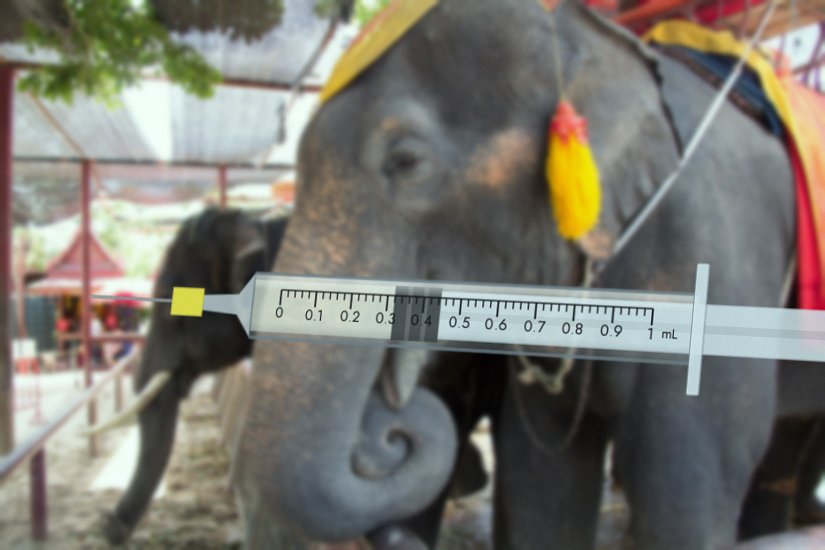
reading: value=0.32 unit=mL
